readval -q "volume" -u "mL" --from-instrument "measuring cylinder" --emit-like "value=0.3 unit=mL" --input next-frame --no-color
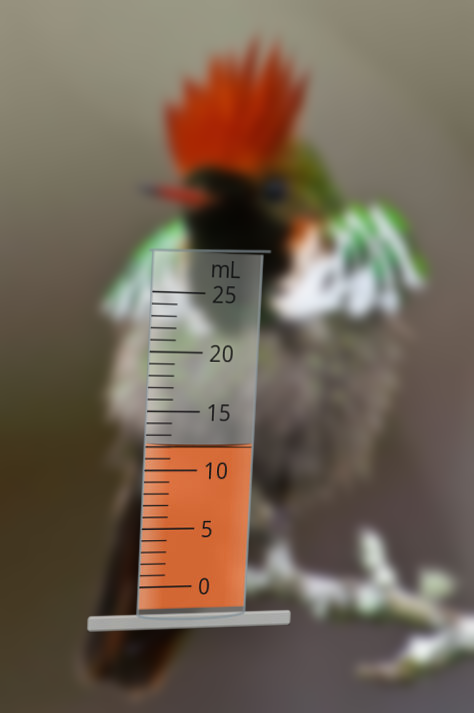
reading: value=12 unit=mL
